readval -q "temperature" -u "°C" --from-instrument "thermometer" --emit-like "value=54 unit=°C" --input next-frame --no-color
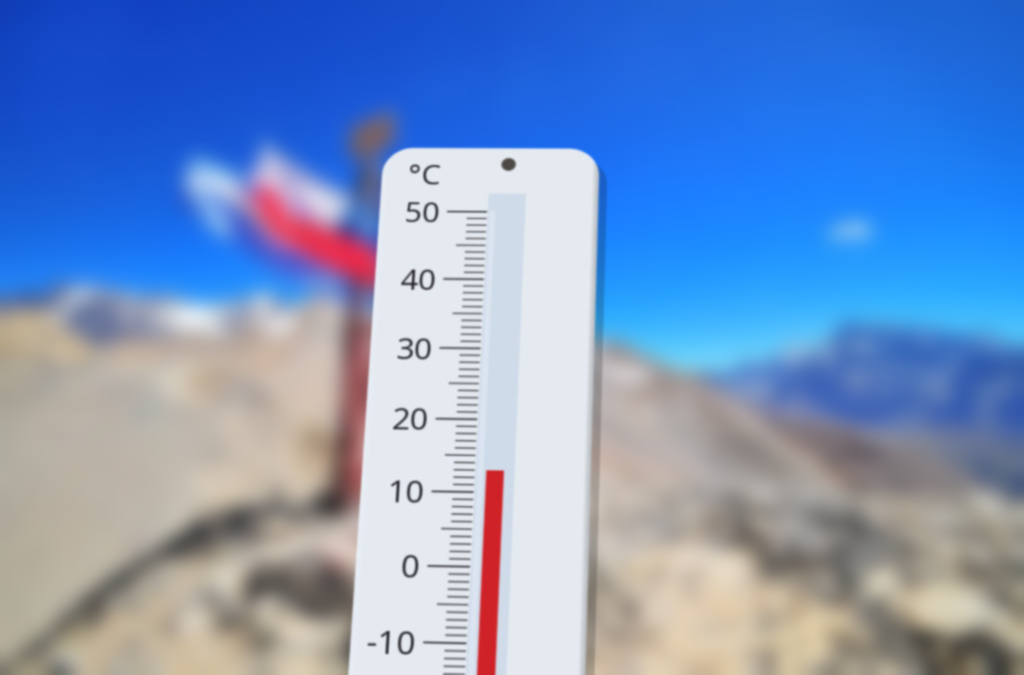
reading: value=13 unit=°C
